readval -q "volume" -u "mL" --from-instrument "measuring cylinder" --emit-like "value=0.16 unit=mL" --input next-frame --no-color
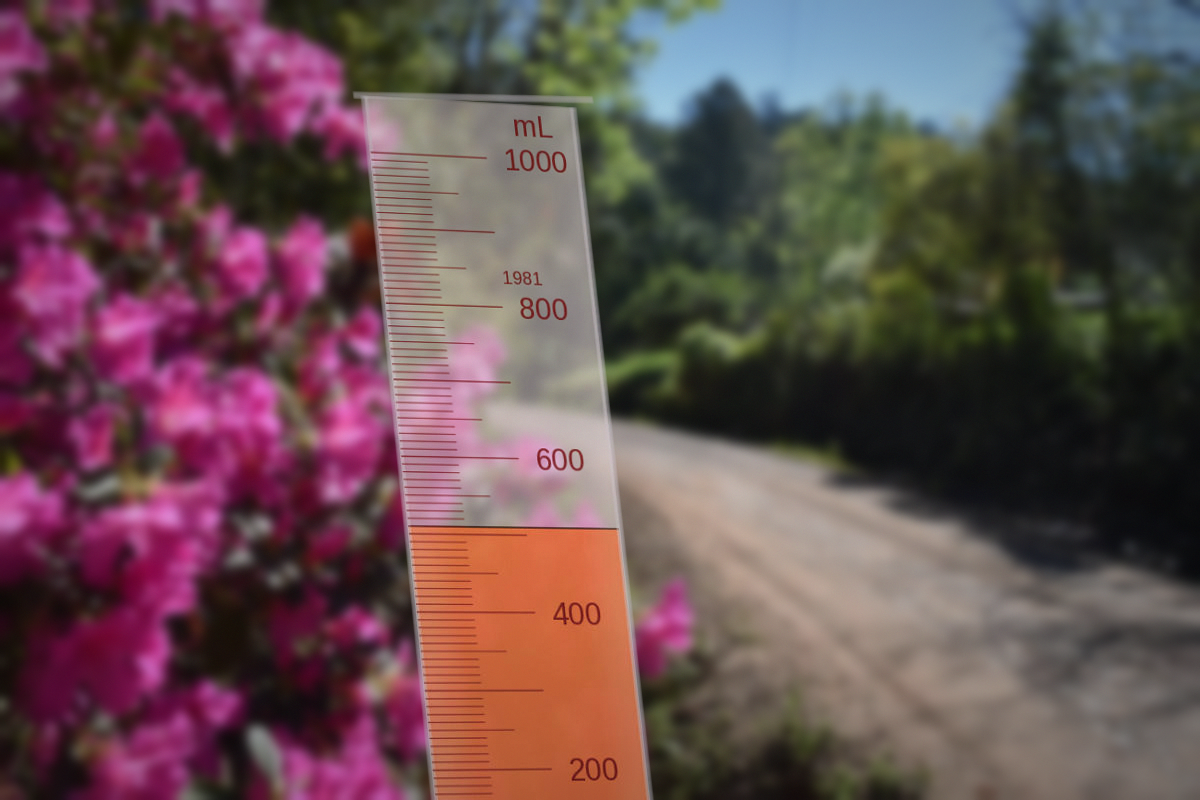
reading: value=510 unit=mL
